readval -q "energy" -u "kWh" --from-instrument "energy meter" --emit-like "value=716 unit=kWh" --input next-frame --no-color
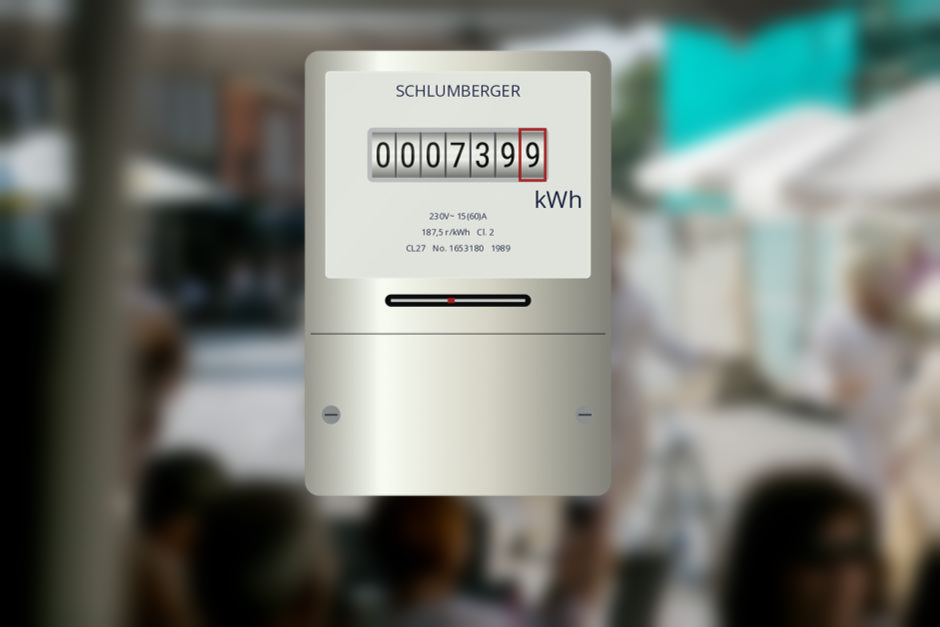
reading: value=739.9 unit=kWh
